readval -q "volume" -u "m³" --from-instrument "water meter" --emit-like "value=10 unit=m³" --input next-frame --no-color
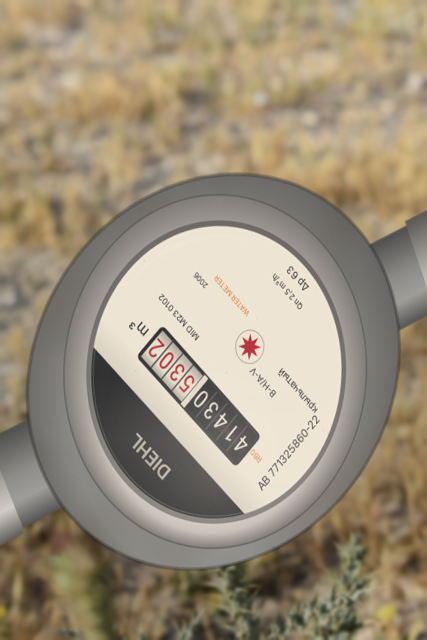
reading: value=41430.5302 unit=m³
